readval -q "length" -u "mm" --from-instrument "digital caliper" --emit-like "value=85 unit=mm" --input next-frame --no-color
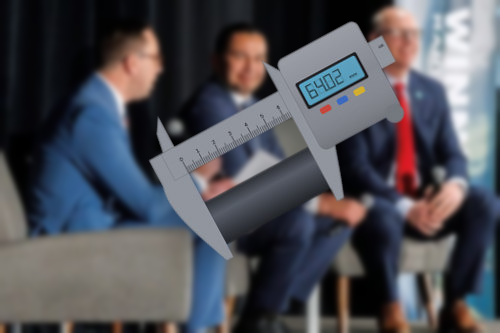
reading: value=64.02 unit=mm
